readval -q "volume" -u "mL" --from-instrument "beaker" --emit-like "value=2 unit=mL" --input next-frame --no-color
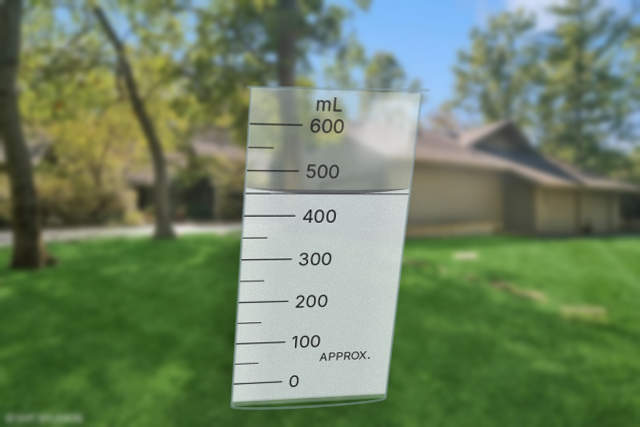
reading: value=450 unit=mL
